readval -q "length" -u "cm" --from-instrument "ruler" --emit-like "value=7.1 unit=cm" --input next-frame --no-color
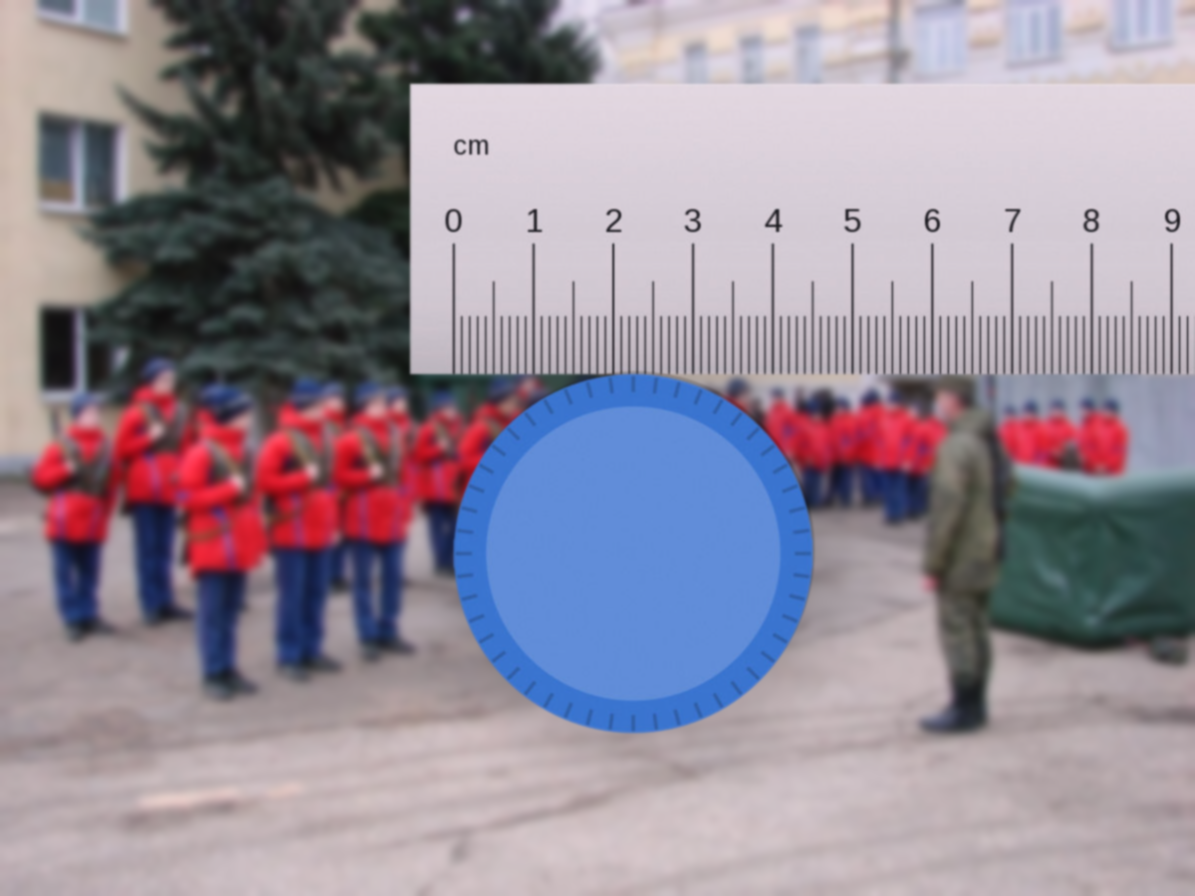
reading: value=4.5 unit=cm
